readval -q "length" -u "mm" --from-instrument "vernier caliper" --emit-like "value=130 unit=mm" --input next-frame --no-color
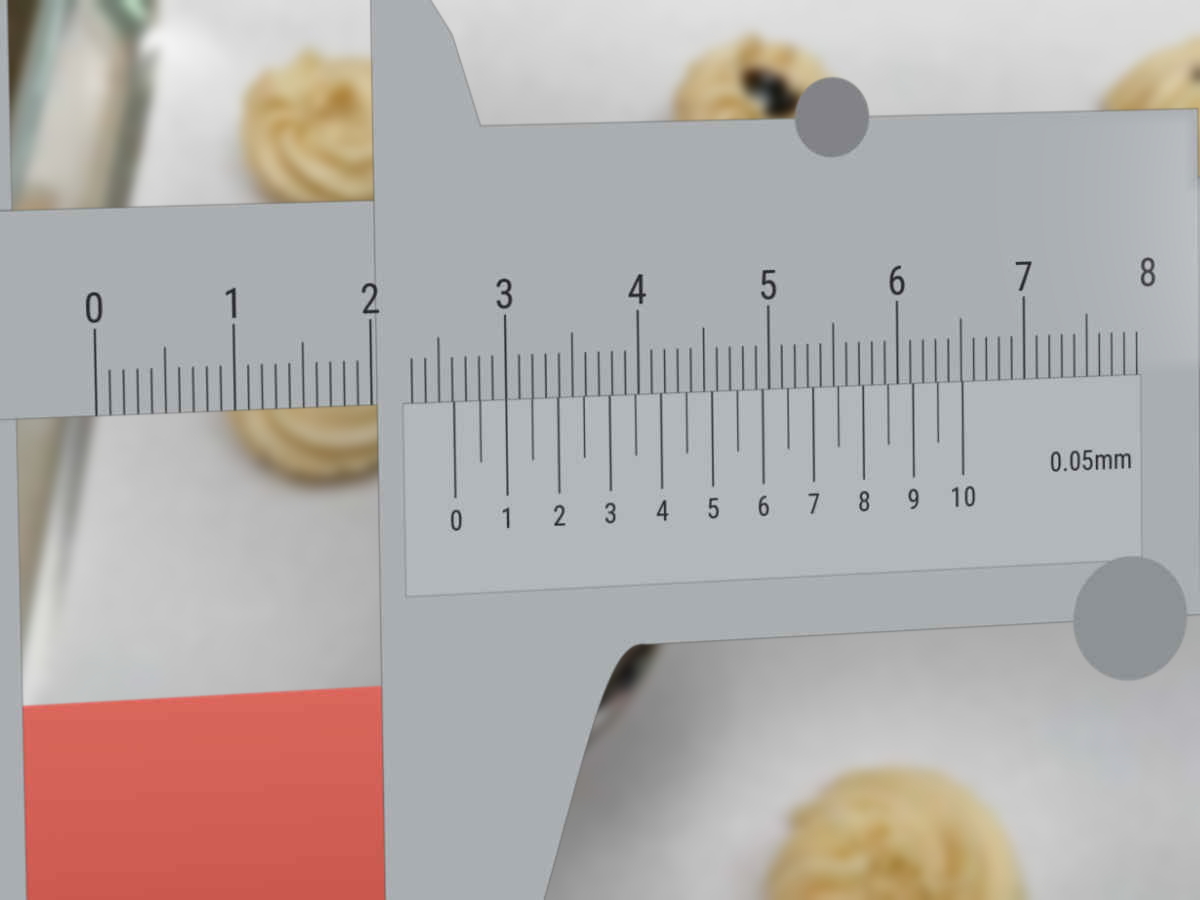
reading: value=26.1 unit=mm
